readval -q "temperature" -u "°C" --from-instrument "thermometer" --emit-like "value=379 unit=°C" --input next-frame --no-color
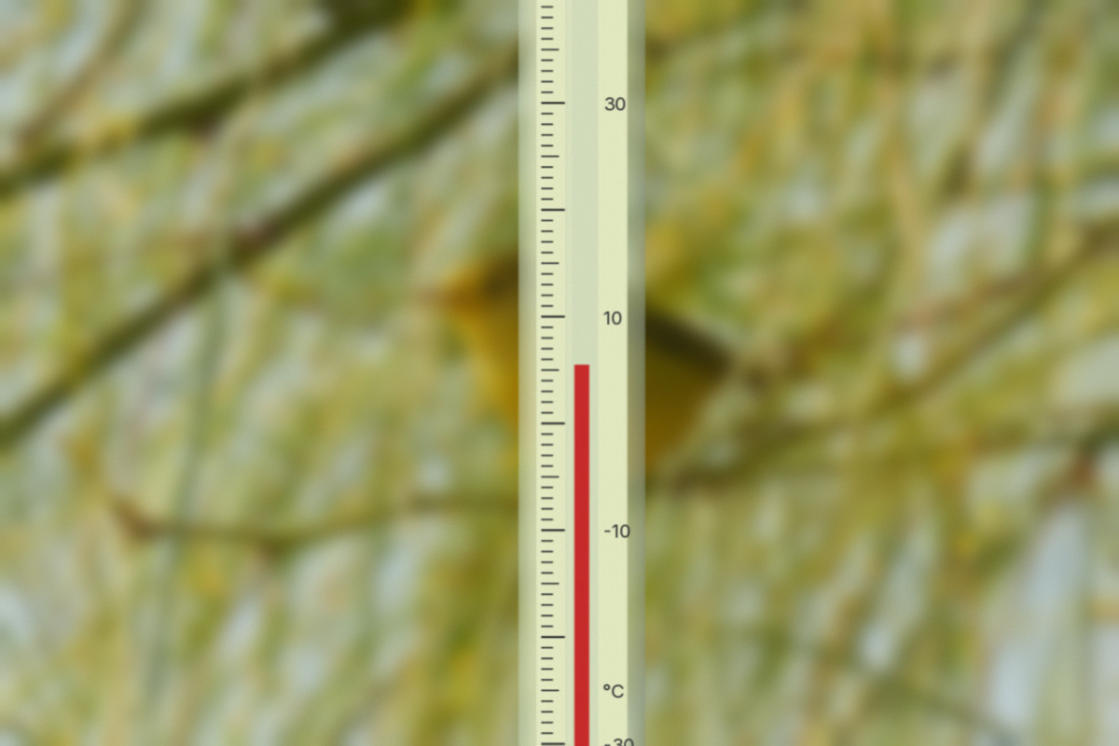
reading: value=5.5 unit=°C
